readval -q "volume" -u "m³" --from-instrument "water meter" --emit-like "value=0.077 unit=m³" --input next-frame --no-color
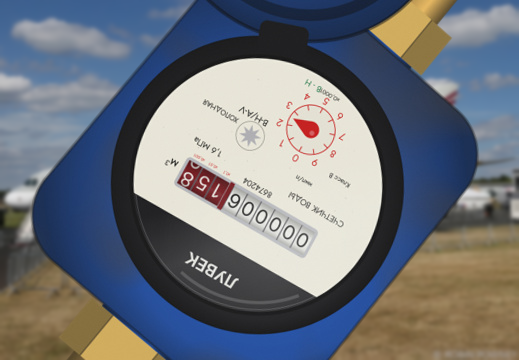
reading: value=6.1582 unit=m³
